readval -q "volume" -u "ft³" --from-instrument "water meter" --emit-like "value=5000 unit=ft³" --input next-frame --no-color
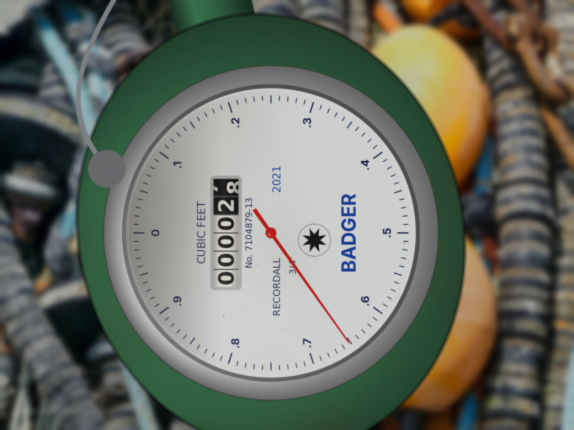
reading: value=27.65 unit=ft³
